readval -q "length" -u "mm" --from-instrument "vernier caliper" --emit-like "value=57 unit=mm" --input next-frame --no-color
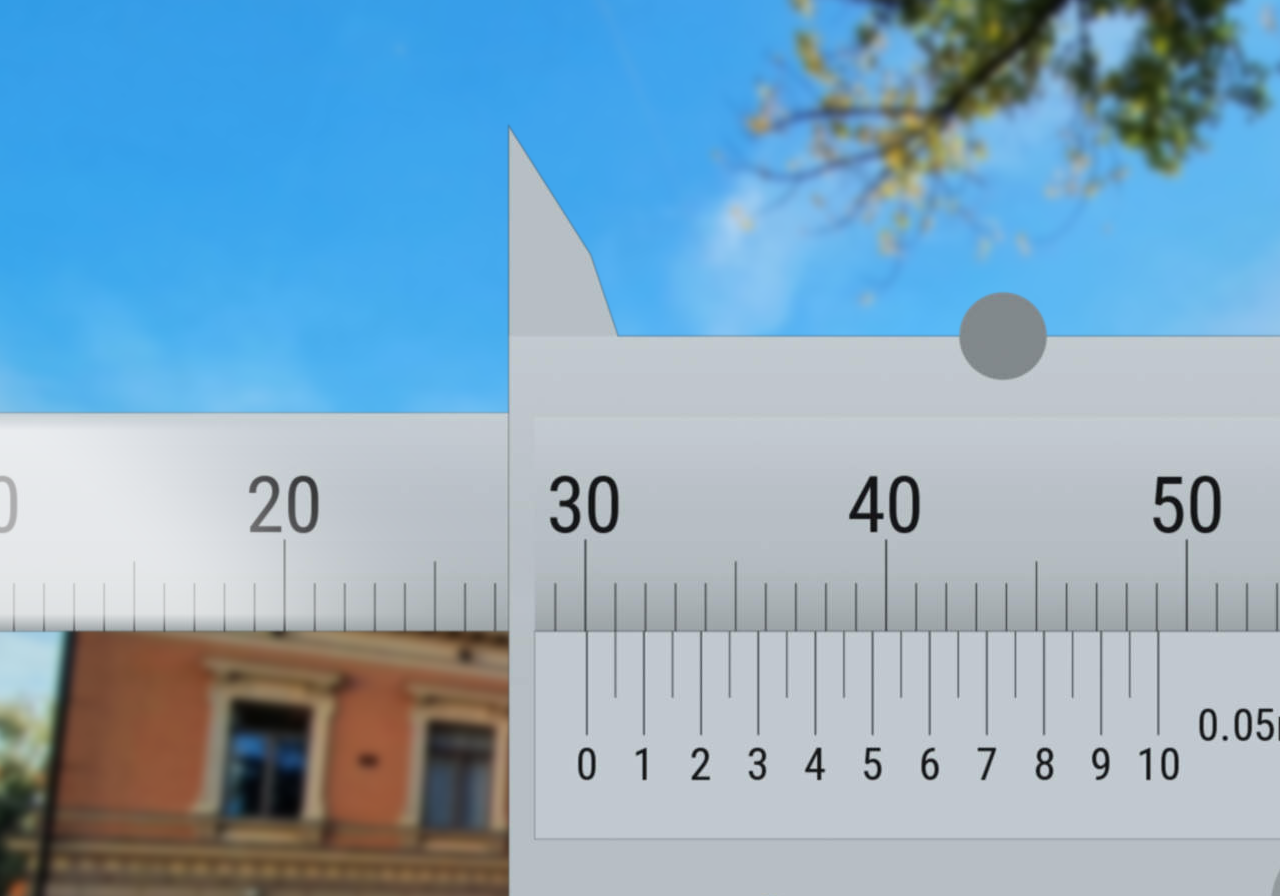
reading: value=30.05 unit=mm
